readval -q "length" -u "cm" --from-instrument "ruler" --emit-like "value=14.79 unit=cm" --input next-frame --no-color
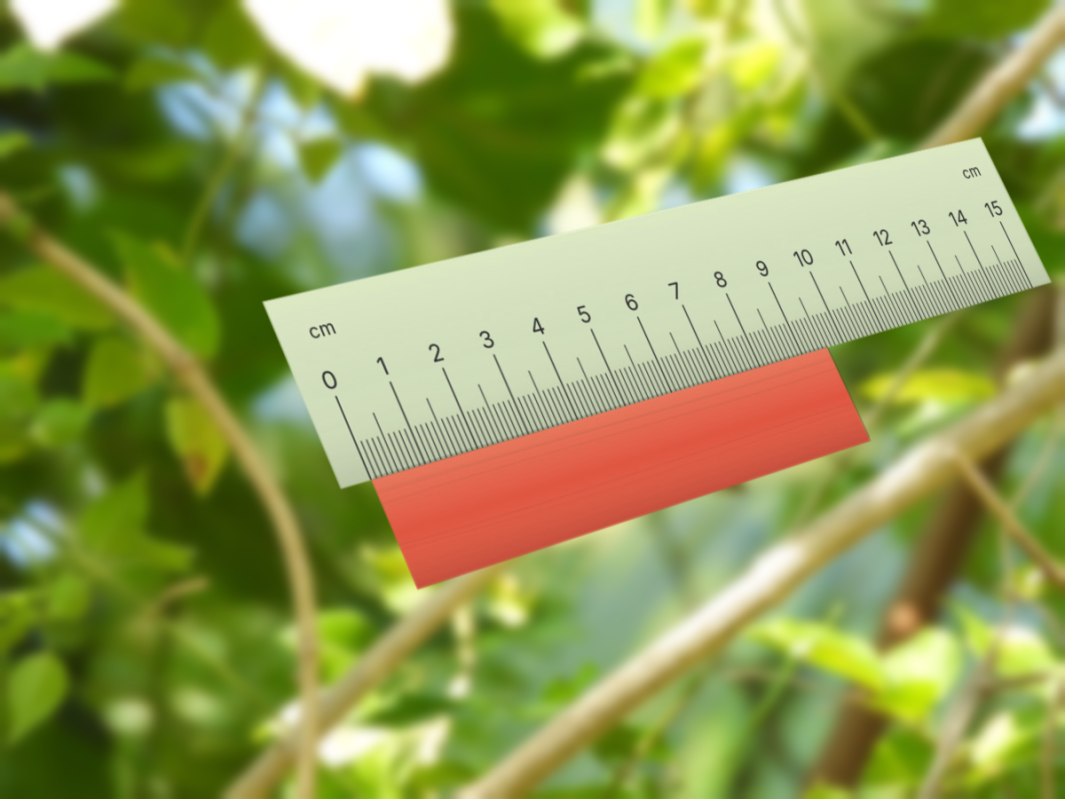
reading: value=9.6 unit=cm
